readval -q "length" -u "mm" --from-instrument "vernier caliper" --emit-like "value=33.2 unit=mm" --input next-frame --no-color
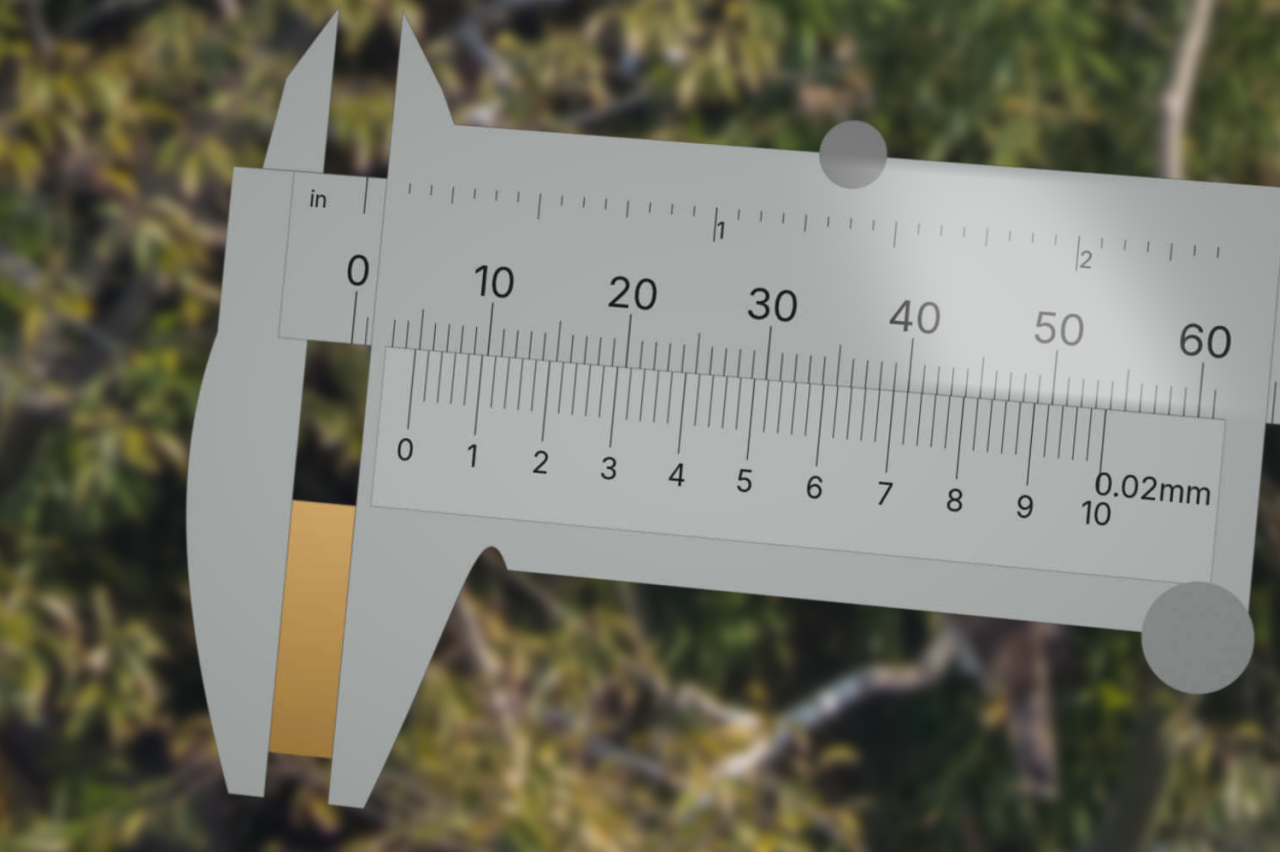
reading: value=4.7 unit=mm
